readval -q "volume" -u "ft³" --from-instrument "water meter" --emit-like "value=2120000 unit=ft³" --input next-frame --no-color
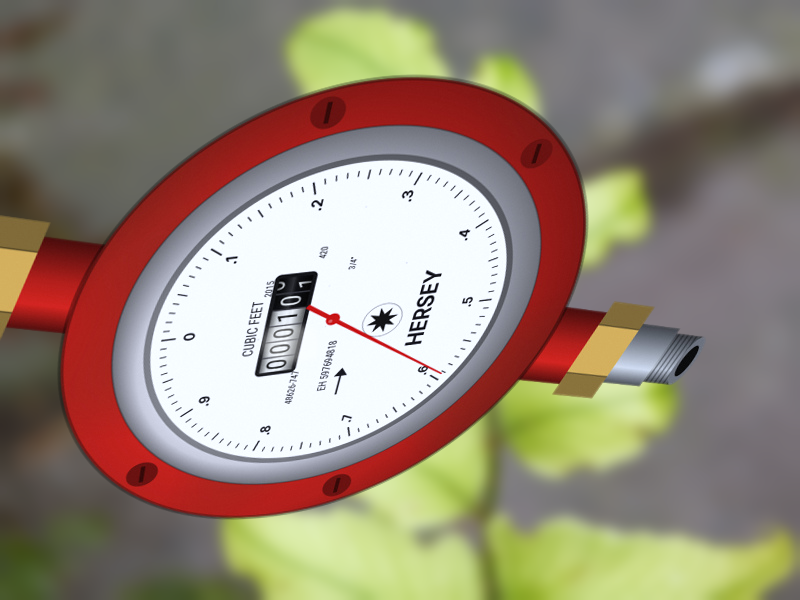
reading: value=100.59 unit=ft³
